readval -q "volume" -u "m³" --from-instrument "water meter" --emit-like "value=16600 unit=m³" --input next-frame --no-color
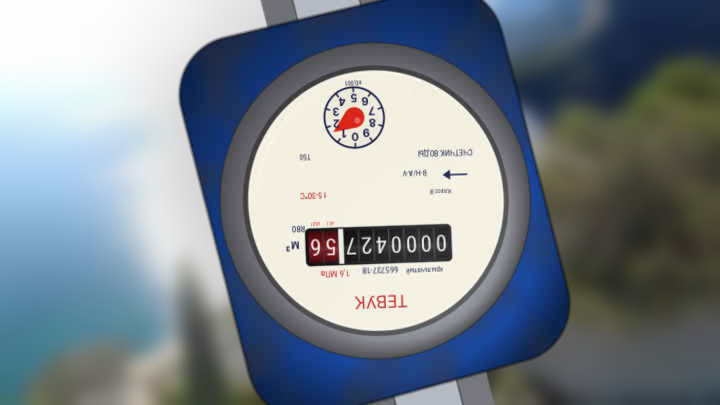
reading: value=427.561 unit=m³
